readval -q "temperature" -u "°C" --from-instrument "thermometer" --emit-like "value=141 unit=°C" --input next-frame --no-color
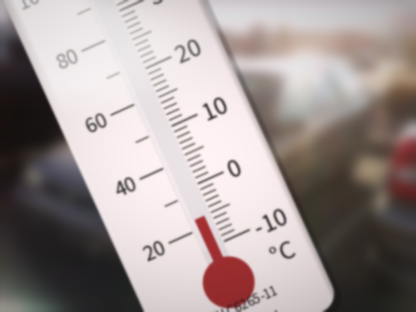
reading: value=-5 unit=°C
